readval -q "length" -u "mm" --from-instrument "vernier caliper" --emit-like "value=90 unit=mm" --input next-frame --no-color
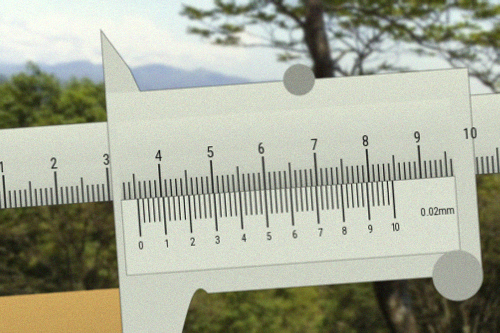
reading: value=35.5 unit=mm
